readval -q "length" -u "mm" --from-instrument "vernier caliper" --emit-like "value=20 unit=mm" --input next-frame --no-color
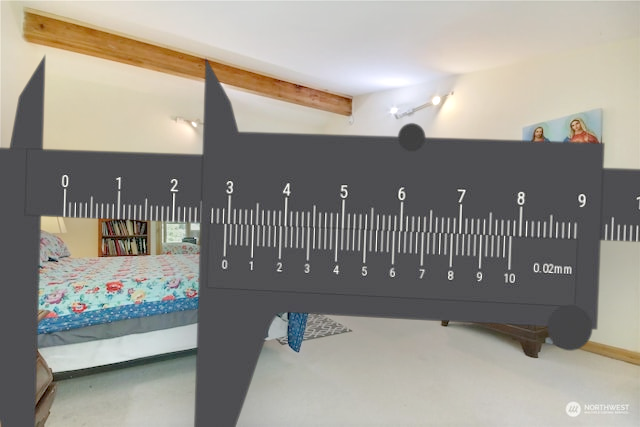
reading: value=29.4 unit=mm
